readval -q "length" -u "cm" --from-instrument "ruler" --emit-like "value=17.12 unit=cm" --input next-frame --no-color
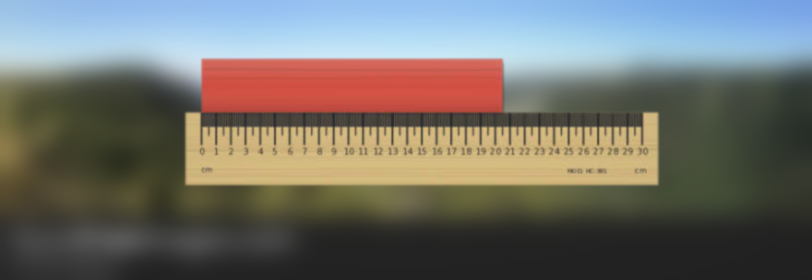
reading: value=20.5 unit=cm
